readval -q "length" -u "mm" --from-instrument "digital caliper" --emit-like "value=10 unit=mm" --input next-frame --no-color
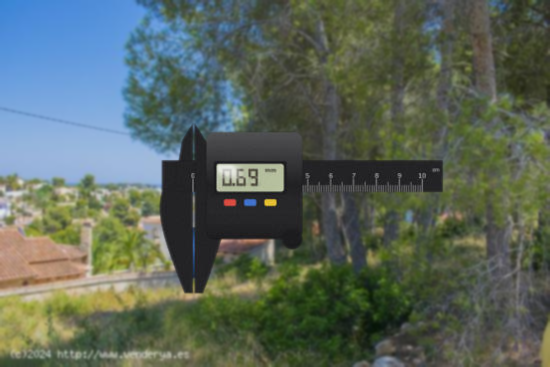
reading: value=0.69 unit=mm
